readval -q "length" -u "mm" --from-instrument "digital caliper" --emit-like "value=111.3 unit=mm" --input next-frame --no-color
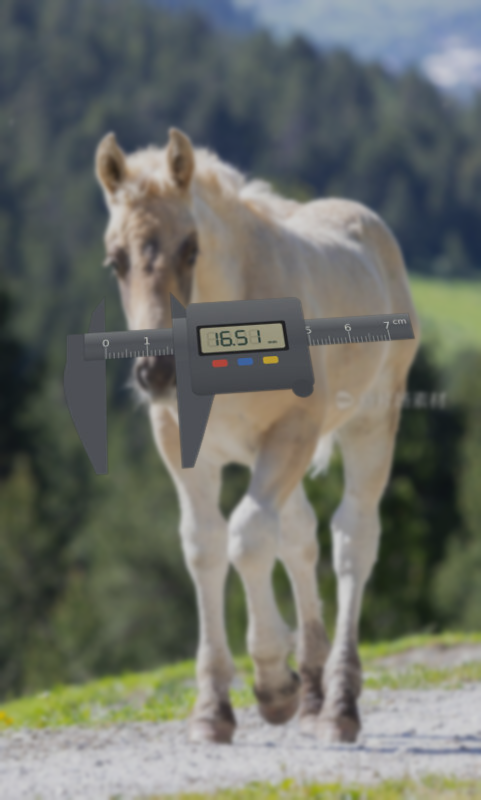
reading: value=16.51 unit=mm
